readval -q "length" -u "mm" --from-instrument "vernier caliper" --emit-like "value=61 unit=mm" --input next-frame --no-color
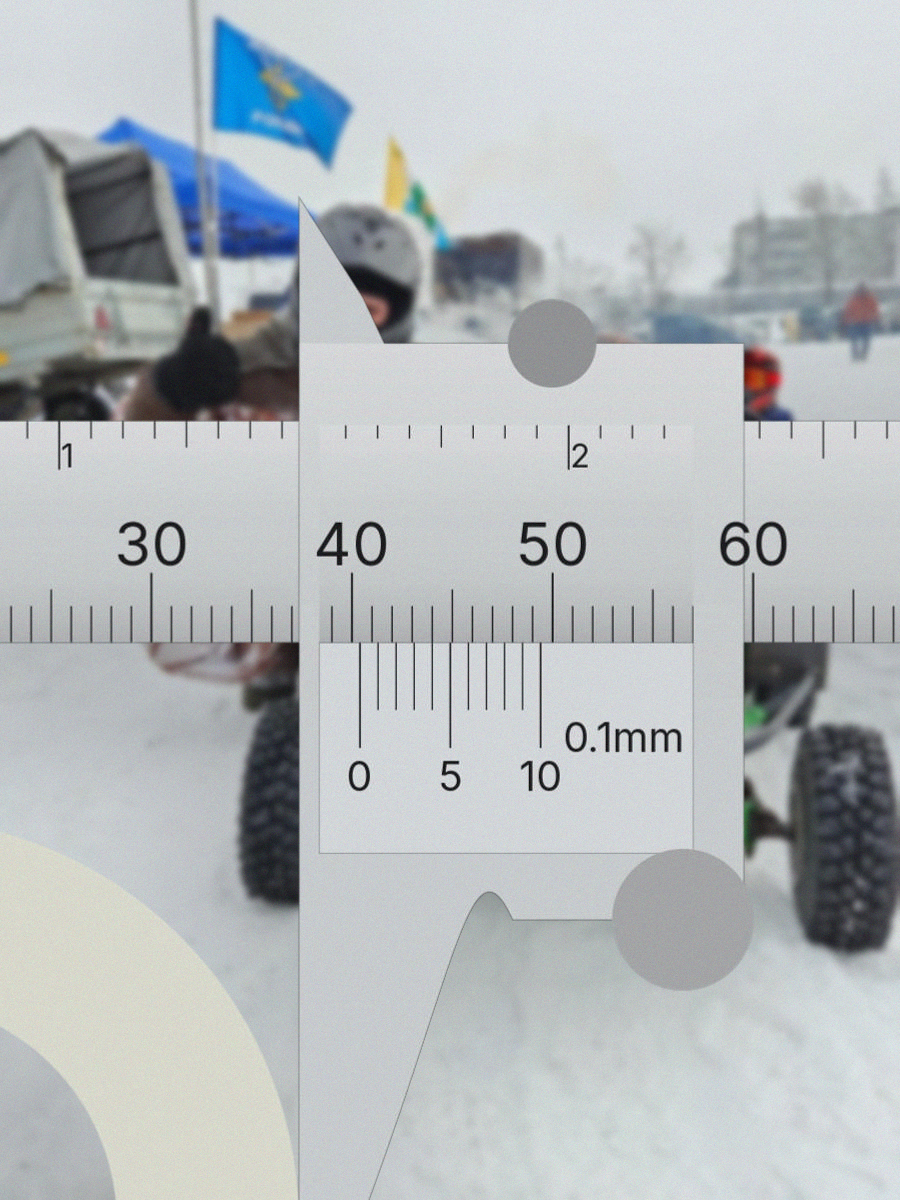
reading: value=40.4 unit=mm
